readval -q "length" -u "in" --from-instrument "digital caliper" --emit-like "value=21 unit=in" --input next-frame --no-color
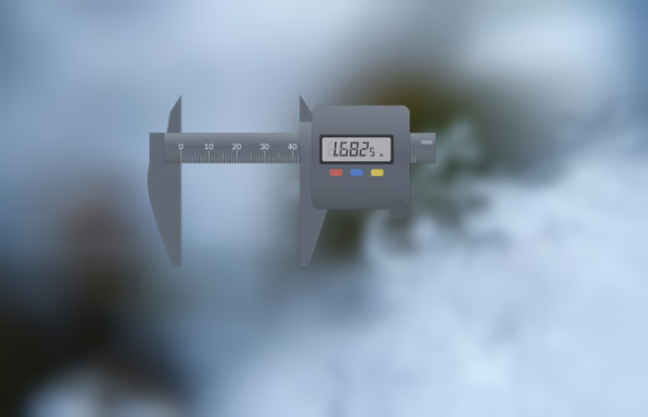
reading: value=1.6825 unit=in
